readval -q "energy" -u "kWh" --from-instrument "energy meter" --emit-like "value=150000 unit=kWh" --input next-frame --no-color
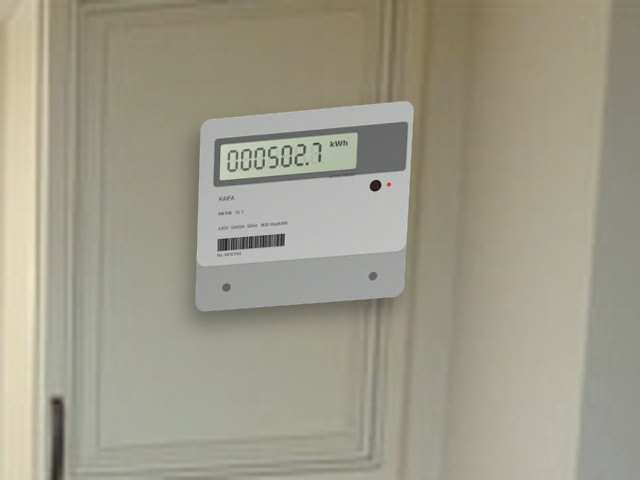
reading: value=502.7 unit=kWh
